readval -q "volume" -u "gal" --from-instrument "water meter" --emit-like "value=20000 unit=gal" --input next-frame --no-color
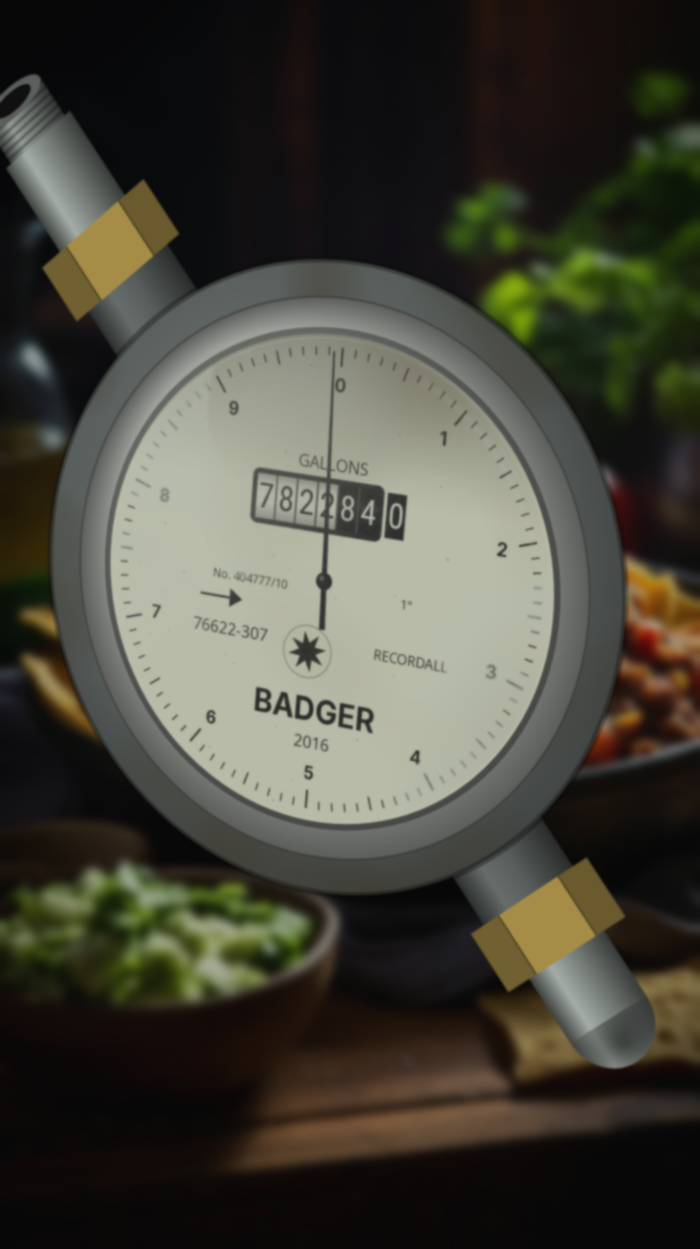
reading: value=7822839.9 unit=gal
